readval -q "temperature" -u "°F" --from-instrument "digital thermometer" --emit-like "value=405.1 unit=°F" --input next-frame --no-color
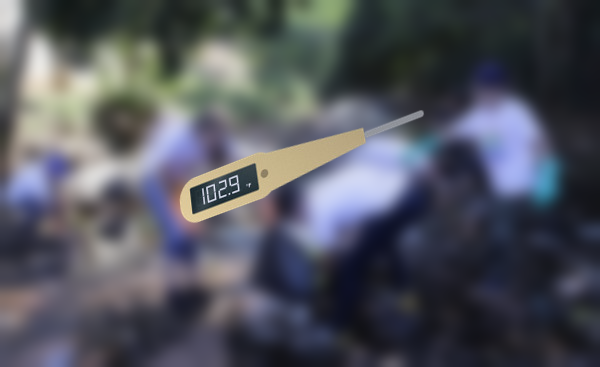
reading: value=102.9 unit=°F
